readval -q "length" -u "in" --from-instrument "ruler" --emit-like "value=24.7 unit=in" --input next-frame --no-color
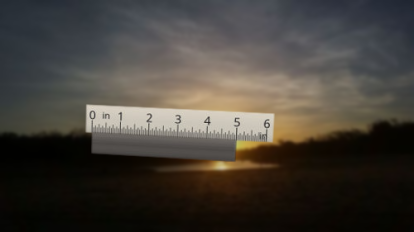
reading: value=5 unit=in
